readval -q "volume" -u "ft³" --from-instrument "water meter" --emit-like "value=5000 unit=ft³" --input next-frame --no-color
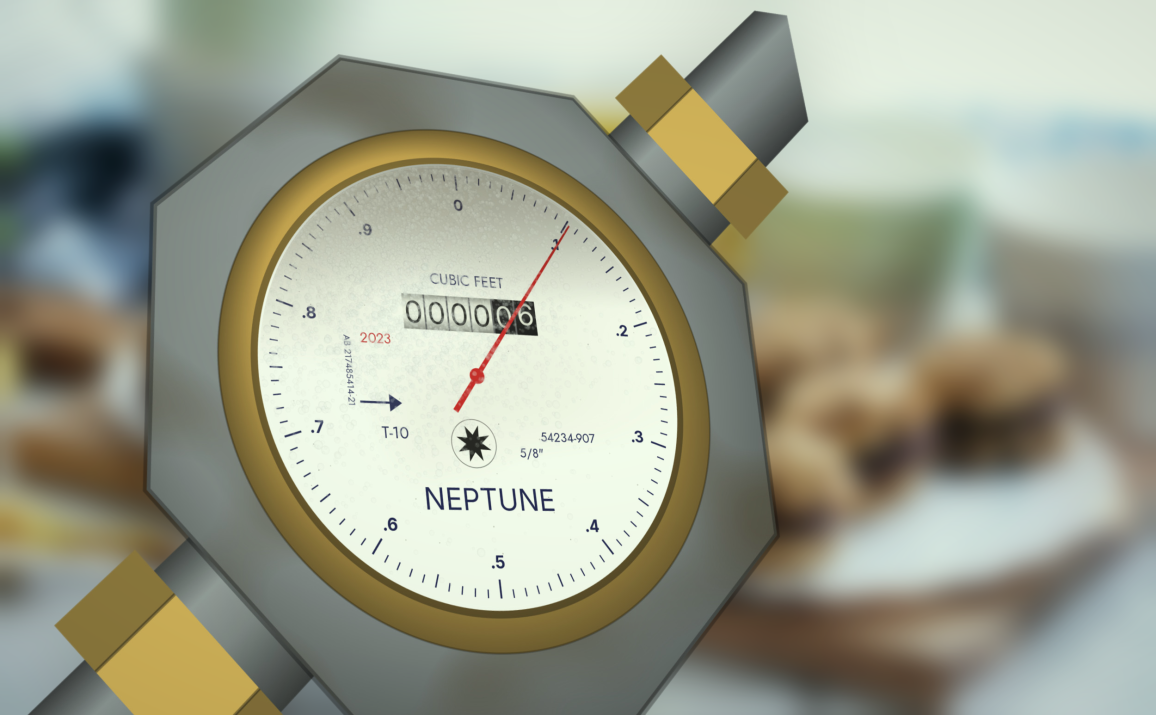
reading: value=6.10 unit=ft³
